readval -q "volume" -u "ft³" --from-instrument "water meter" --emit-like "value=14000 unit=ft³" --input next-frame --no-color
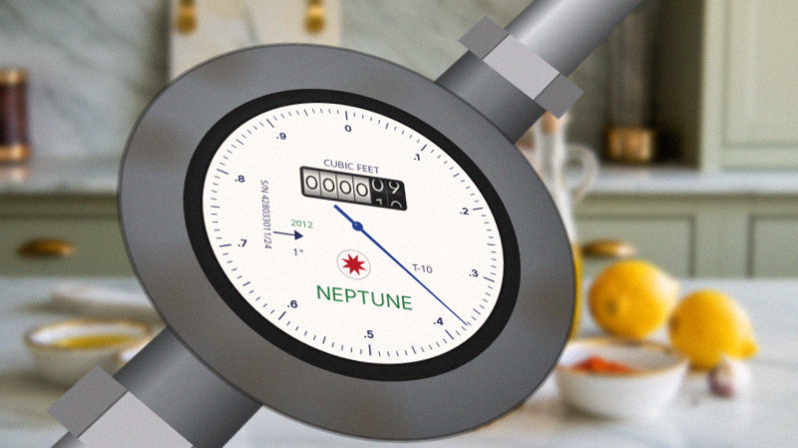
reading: value=9.37 unit=ft³
